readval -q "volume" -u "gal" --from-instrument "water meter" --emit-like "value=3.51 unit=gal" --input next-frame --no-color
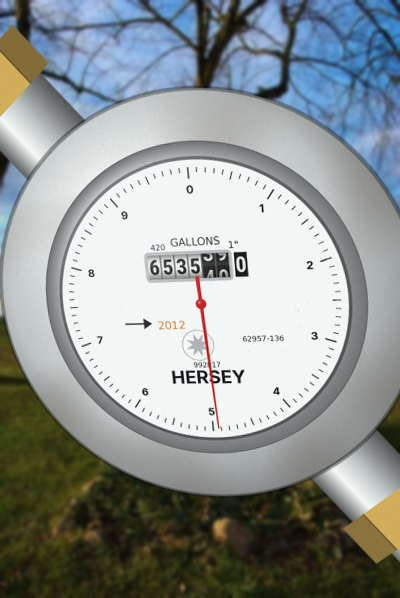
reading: value=6535394.9 unit=gal
